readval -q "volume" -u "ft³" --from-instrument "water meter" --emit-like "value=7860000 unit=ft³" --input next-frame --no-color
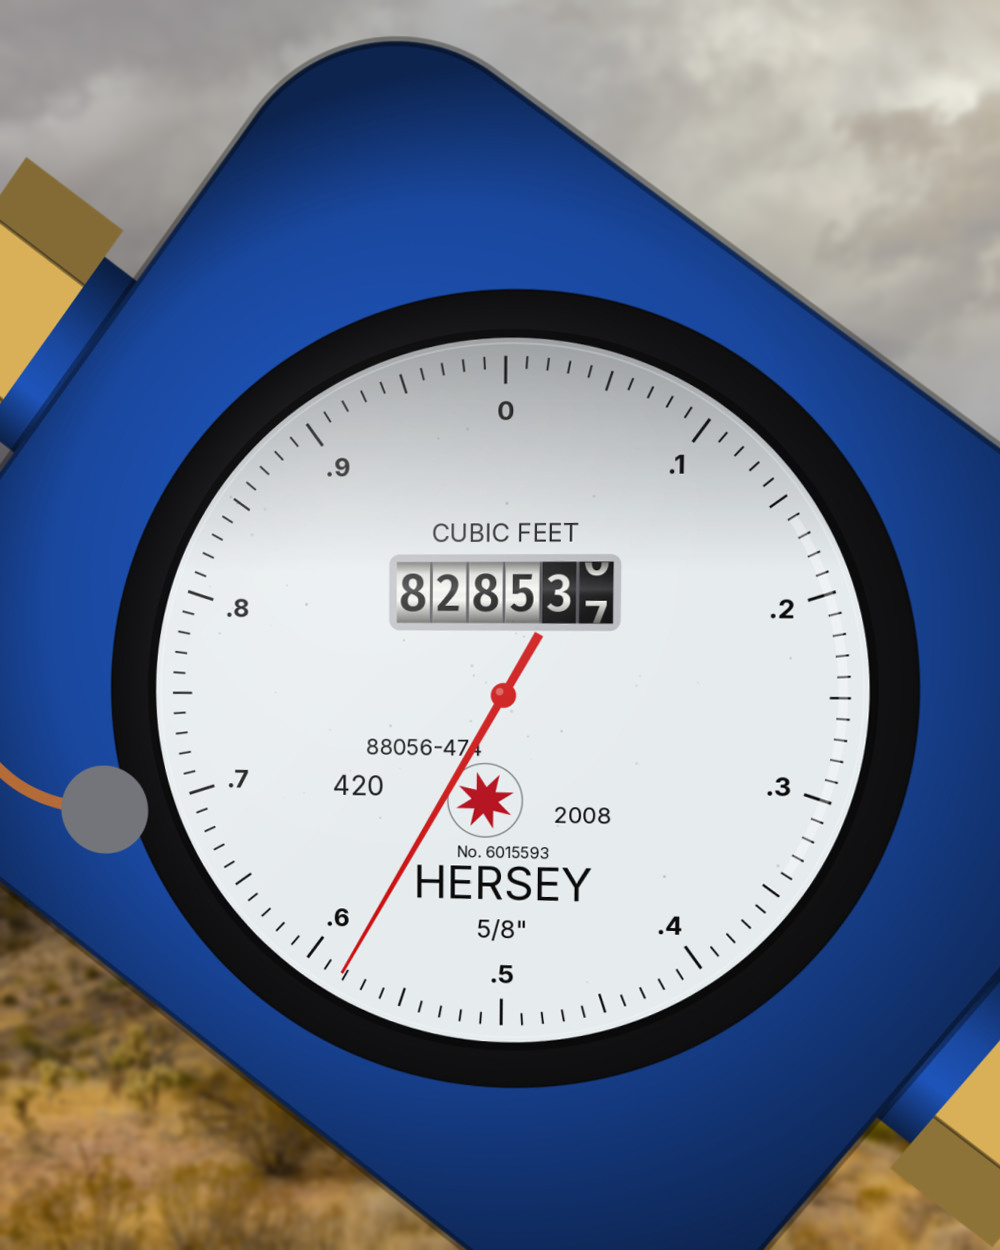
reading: value=828536.58 unit=ft³
